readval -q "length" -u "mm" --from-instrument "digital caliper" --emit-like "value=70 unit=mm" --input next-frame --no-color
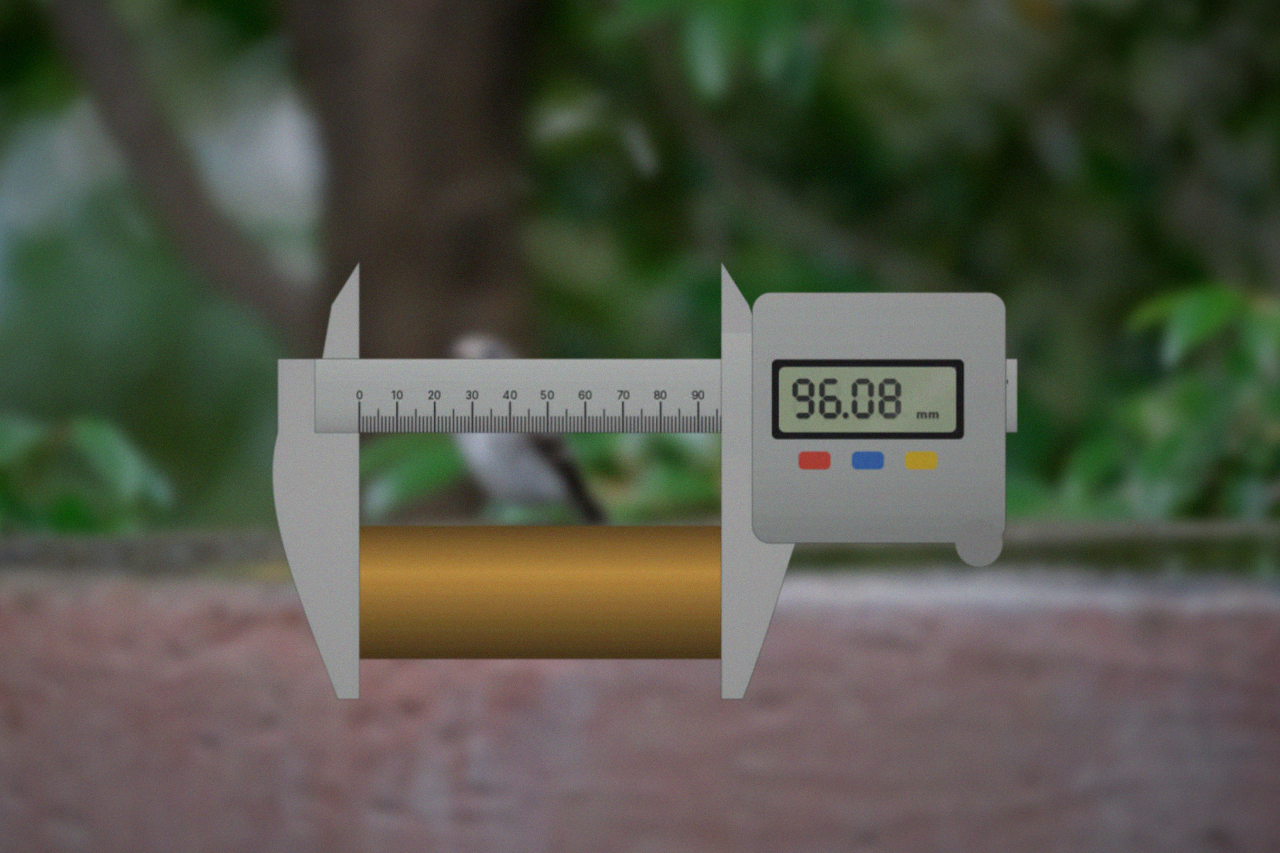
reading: value=96.08 unit=mm
